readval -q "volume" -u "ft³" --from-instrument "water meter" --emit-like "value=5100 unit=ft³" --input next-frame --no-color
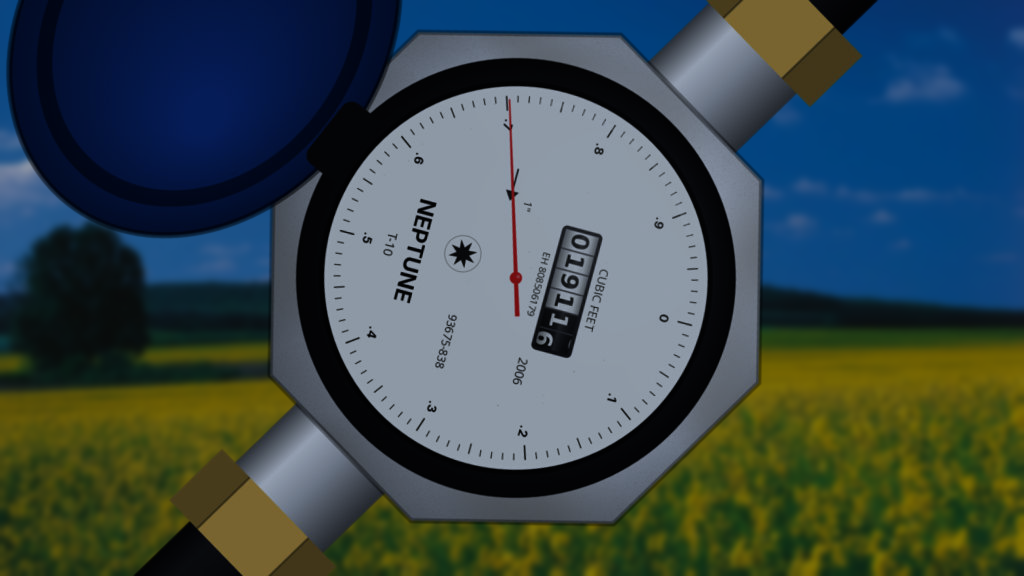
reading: value=19115.70 unit=ft³
